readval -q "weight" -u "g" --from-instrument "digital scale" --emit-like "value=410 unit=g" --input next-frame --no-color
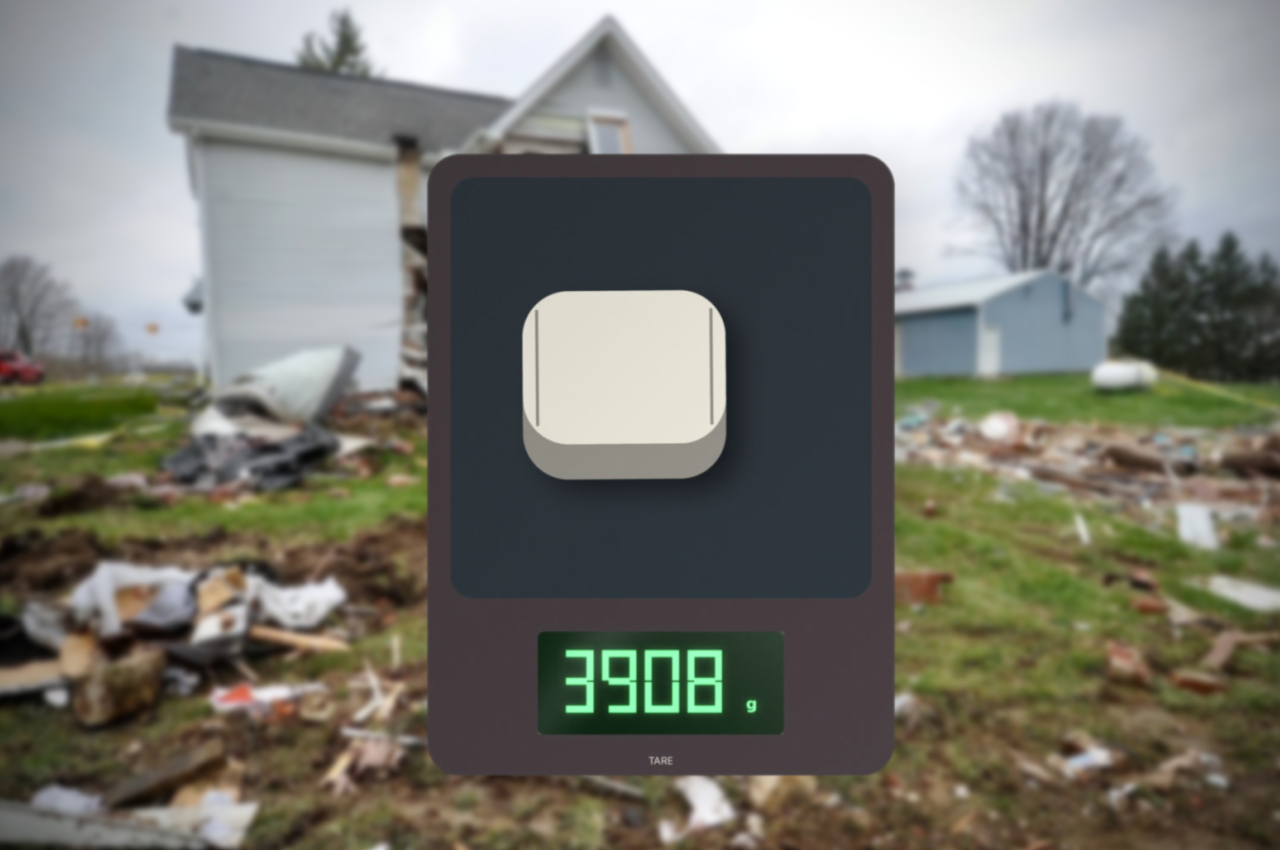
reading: value=3908 unit=g
